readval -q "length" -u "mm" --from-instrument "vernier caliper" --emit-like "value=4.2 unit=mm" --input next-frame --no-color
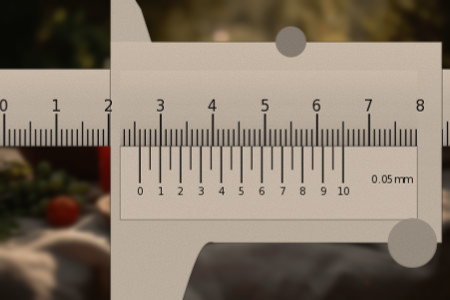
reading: value=26.0 unit=mm
